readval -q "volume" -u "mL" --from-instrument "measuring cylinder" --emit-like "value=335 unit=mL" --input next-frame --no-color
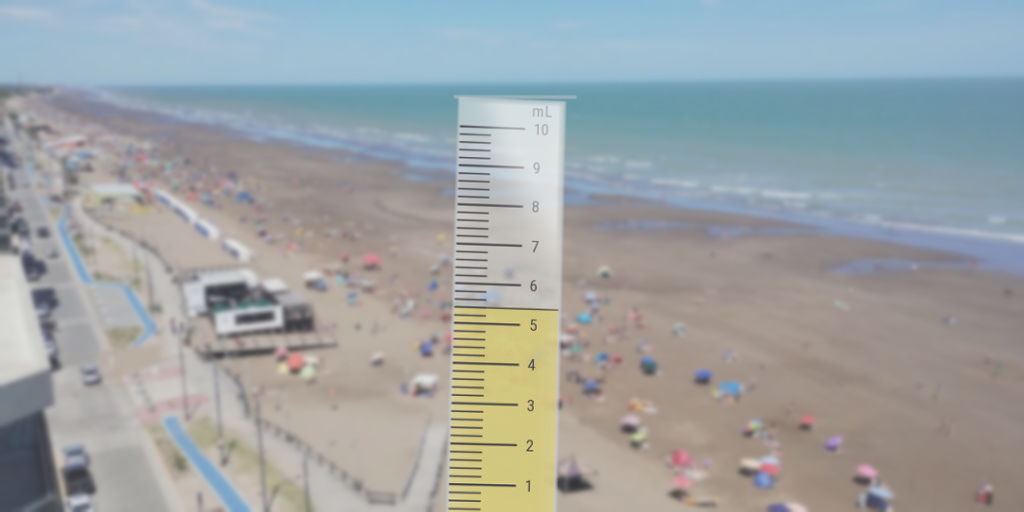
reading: value=5.4 unit=mL
